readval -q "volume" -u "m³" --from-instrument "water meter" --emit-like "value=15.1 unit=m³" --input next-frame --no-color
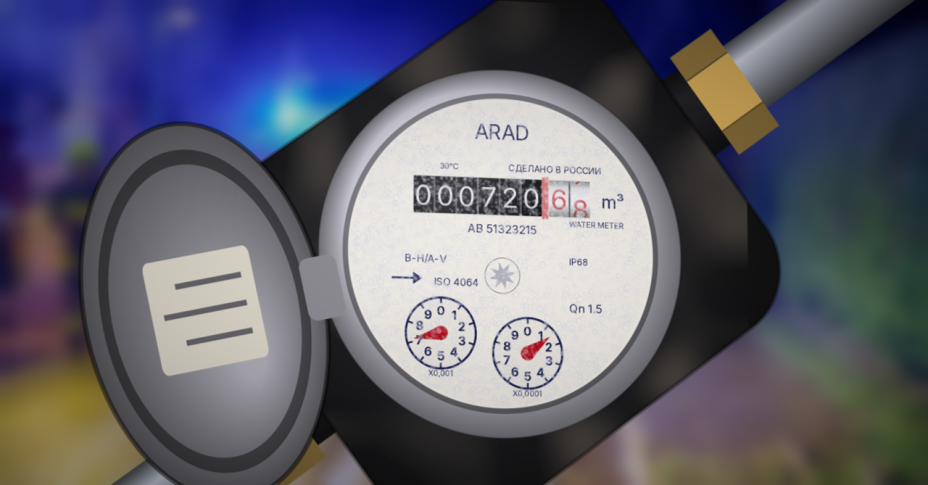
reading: value=720.6771 unit=m³
